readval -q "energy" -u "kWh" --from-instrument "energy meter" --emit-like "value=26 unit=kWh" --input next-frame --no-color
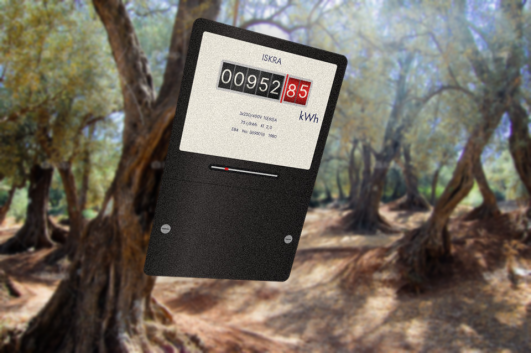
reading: value=952.85 unit=kWh
